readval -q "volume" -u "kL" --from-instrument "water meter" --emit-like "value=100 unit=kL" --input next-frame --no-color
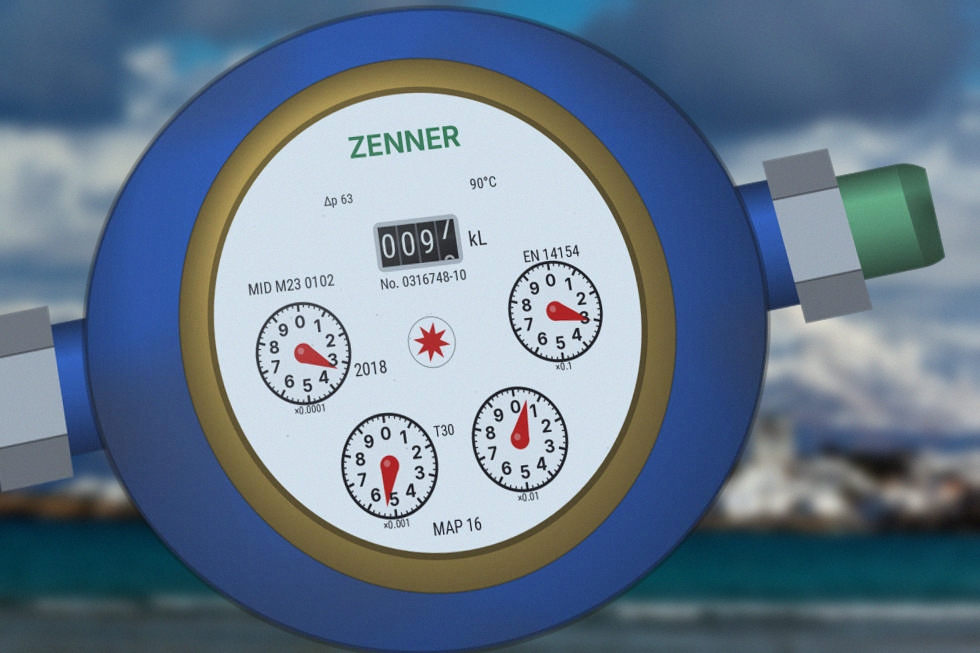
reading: value=97.3053 unit=kL
